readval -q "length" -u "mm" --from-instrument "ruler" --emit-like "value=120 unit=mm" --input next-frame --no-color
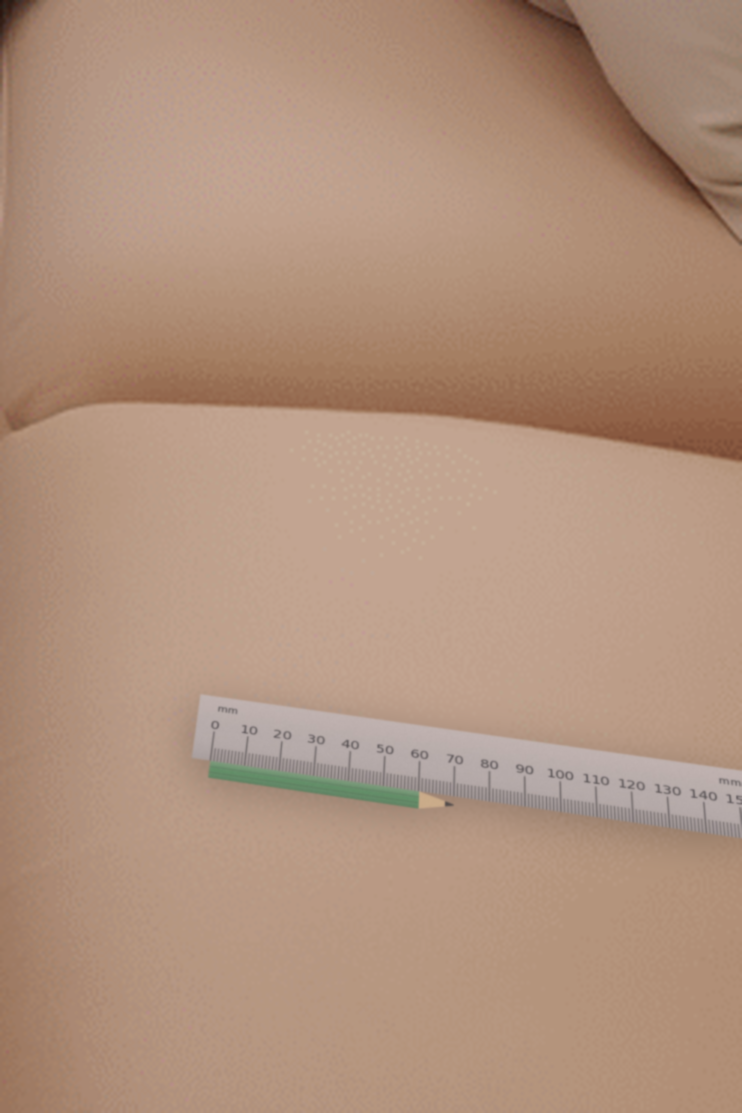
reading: value=70 unit=mm
